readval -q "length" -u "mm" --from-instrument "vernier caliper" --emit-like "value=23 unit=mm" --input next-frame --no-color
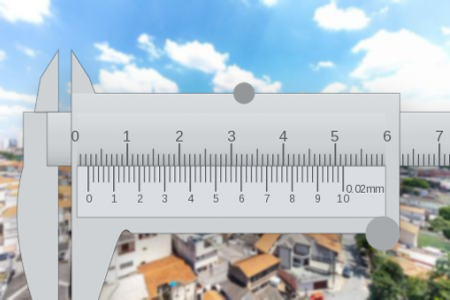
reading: value=2.5 unit=mm
